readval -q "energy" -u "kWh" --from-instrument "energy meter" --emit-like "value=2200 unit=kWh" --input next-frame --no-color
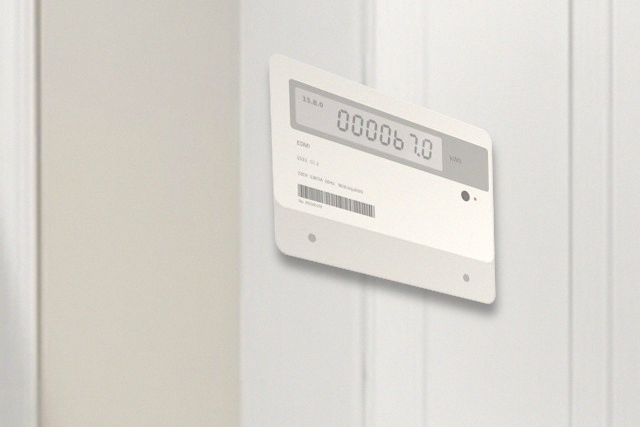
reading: value=67.0 unit=kWh
